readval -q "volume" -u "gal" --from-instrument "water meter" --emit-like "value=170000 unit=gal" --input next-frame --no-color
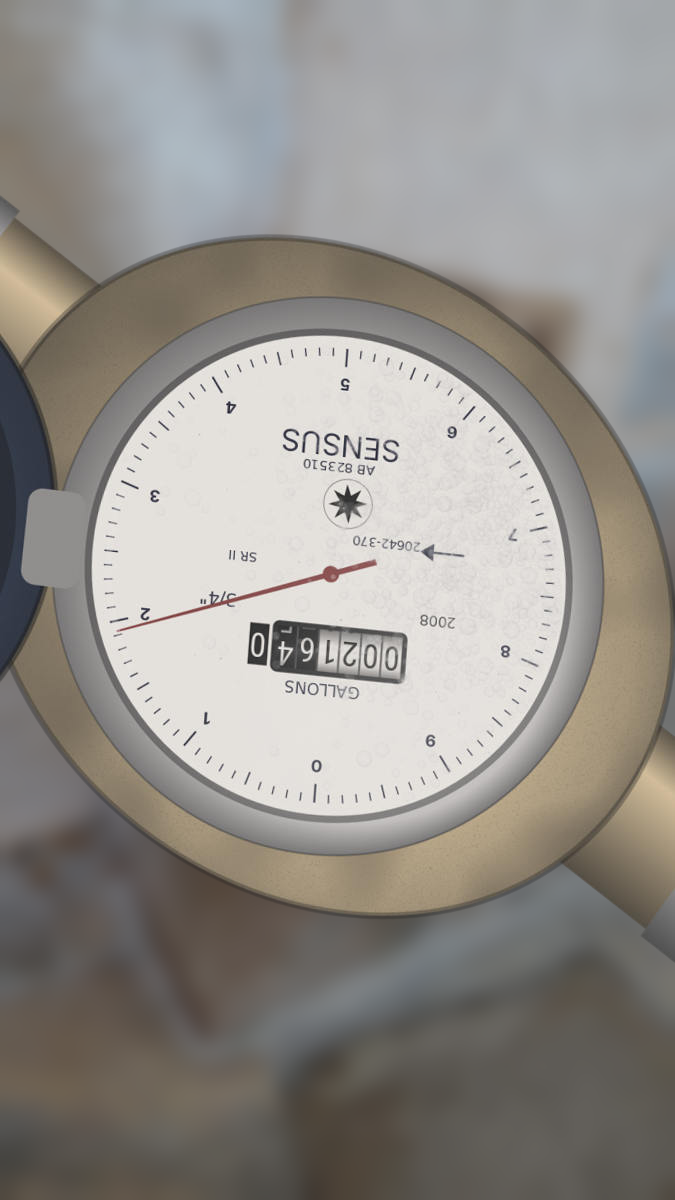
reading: value=21641.9 unit=gal
